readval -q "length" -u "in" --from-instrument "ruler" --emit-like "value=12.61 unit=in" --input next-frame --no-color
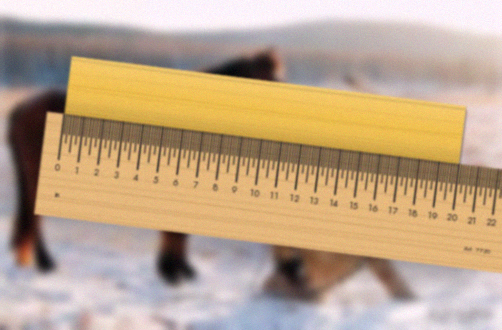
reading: value=20 unit=in
